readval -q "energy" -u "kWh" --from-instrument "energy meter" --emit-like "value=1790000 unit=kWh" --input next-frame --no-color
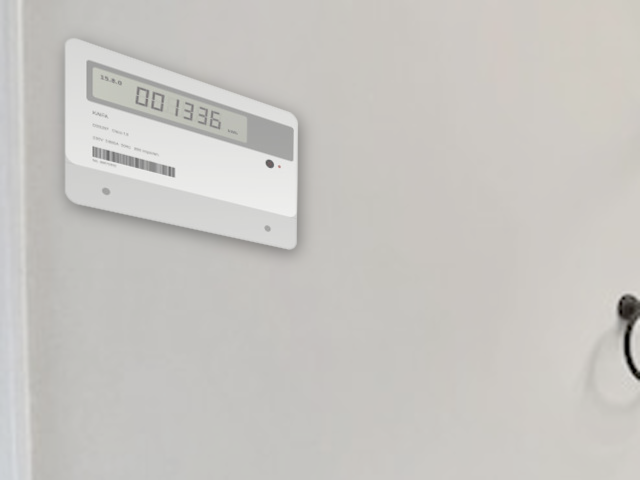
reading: value=1336 unit=kWh
